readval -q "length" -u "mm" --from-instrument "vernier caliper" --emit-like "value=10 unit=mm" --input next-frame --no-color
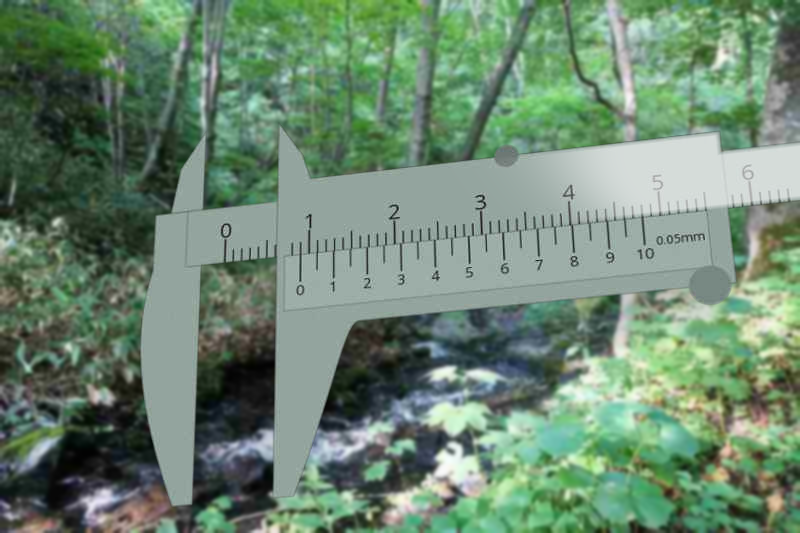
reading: value=9.0 unit=mm
